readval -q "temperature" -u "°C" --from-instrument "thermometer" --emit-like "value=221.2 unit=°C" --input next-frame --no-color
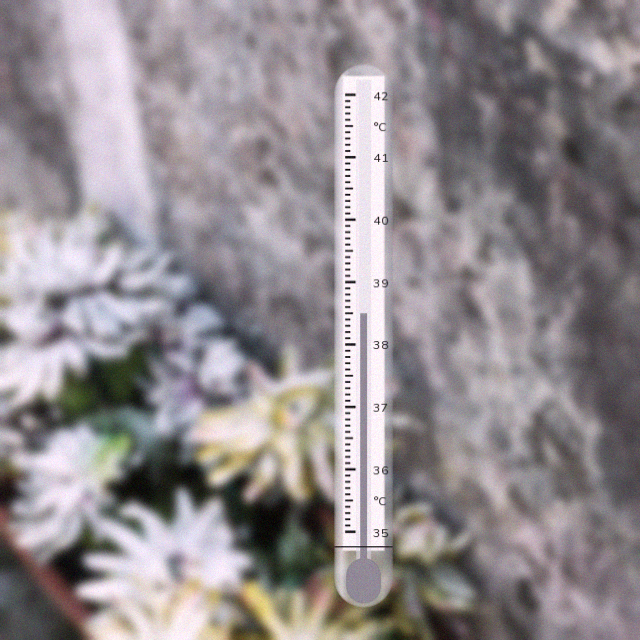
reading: value=38.5 unit=°C
